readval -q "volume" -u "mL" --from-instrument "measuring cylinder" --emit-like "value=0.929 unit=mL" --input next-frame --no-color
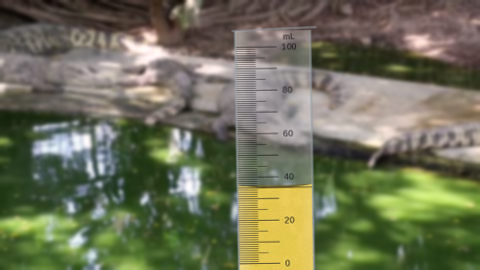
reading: value=35 unit=mL
